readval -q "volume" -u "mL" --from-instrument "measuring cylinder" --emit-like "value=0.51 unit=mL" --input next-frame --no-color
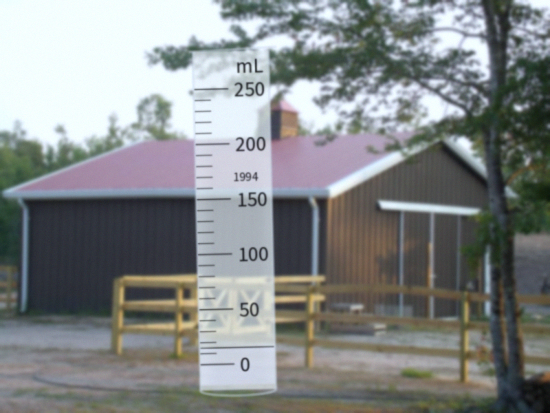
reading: value=15 unit=mL
